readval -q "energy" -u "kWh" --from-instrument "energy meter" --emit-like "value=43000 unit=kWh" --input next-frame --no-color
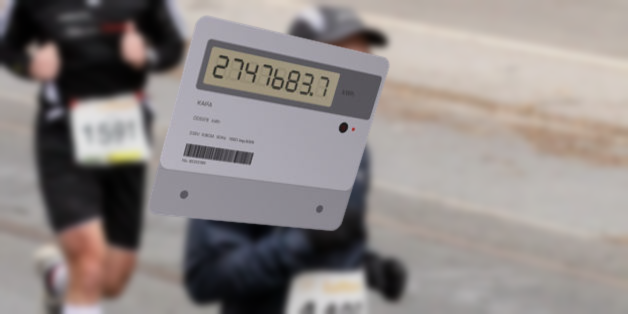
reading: value=2747683.7 unit=kWh
